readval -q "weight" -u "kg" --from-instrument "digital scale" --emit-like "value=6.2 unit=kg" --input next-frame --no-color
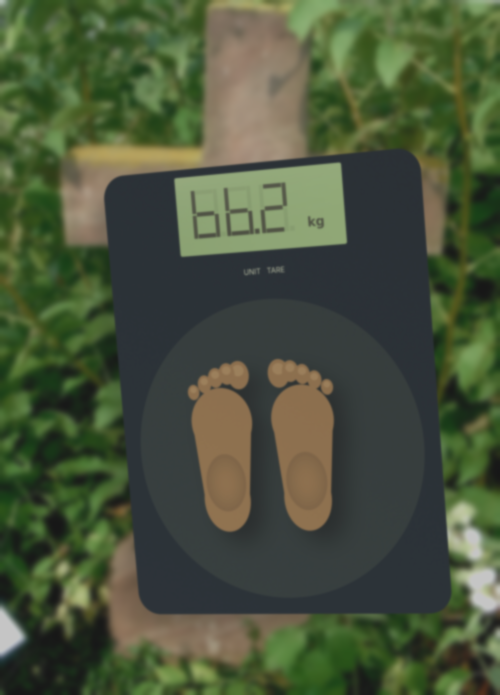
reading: value=66.2 unit=kg
